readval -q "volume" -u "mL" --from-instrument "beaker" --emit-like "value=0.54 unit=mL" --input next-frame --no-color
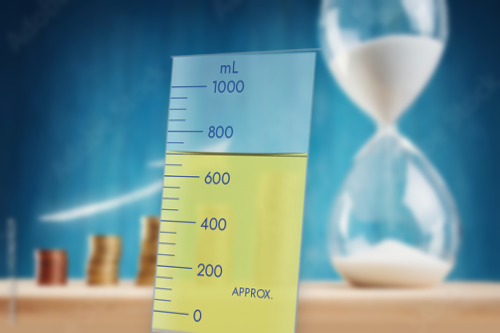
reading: value=700 unit=mL
